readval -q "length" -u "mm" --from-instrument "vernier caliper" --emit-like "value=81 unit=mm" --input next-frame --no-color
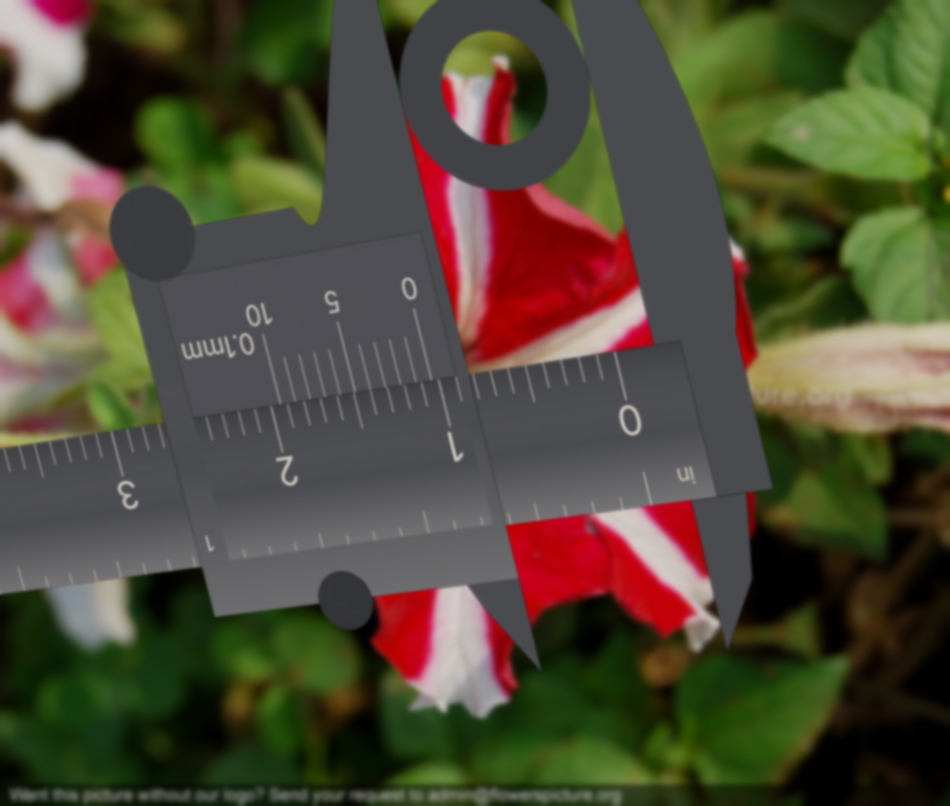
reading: value=10.4 unit=mm
